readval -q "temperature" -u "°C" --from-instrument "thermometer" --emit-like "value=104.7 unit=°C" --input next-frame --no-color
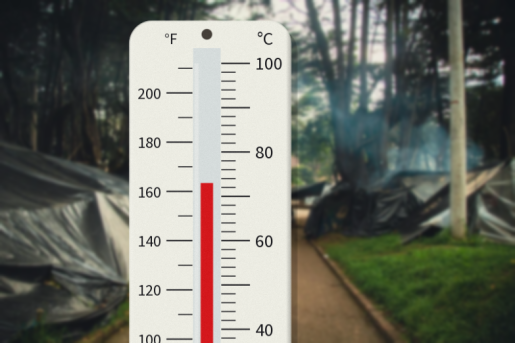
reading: value=73 unit=°C
